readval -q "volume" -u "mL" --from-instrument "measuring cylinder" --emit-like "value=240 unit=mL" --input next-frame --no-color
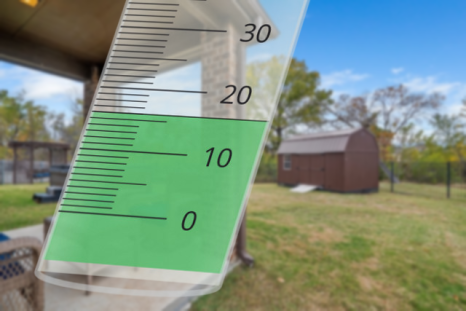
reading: value=16 unit=mL
